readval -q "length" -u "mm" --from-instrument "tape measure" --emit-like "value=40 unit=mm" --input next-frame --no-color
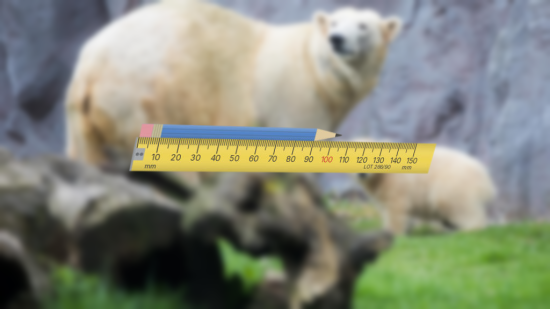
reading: value=105 unit=mm
